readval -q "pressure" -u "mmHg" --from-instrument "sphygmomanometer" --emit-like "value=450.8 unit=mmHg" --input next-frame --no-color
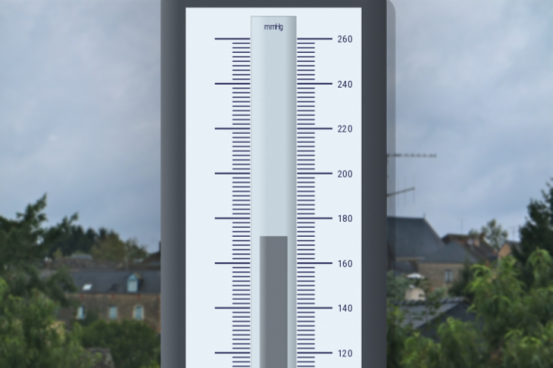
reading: value=172 unit=mmHg
